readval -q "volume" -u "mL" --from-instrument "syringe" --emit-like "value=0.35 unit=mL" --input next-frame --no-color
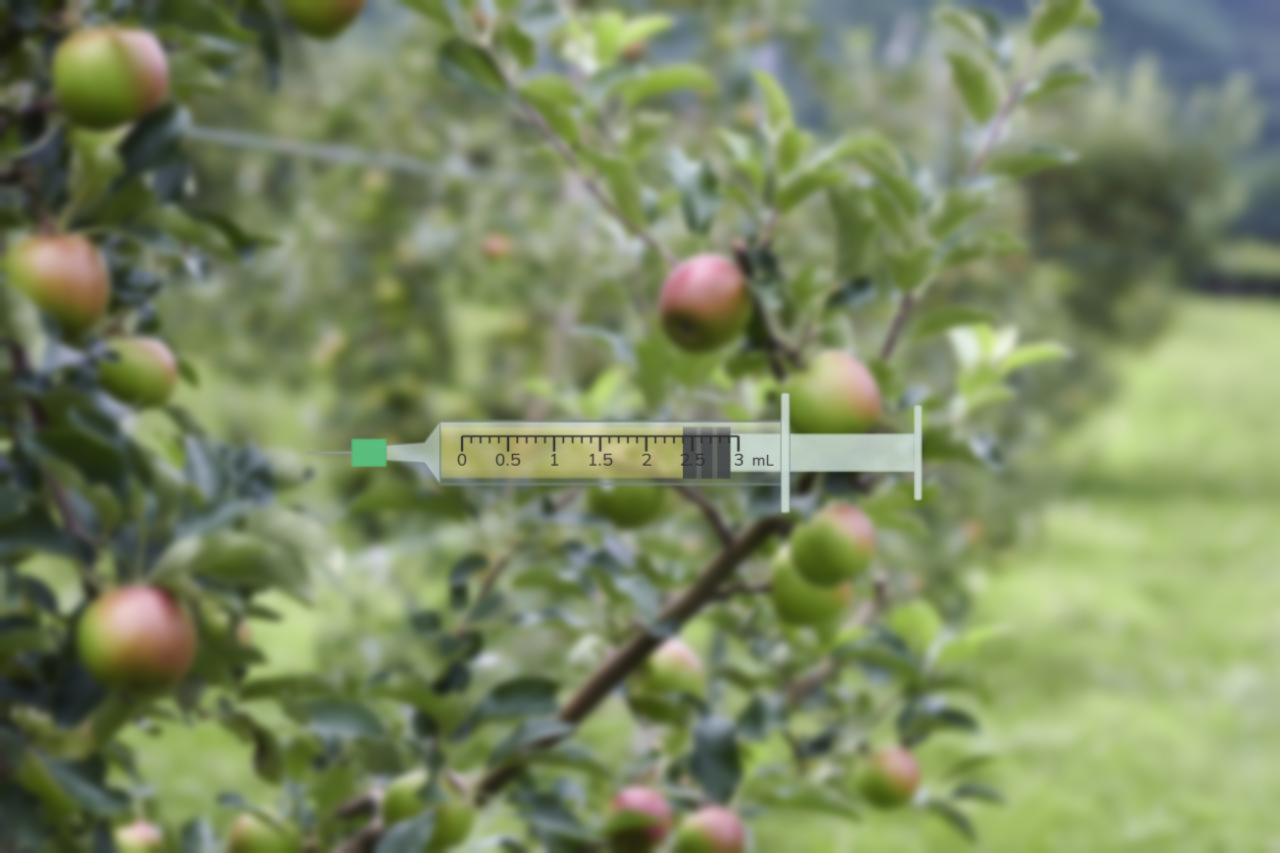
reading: value=2.4 unit=mL
